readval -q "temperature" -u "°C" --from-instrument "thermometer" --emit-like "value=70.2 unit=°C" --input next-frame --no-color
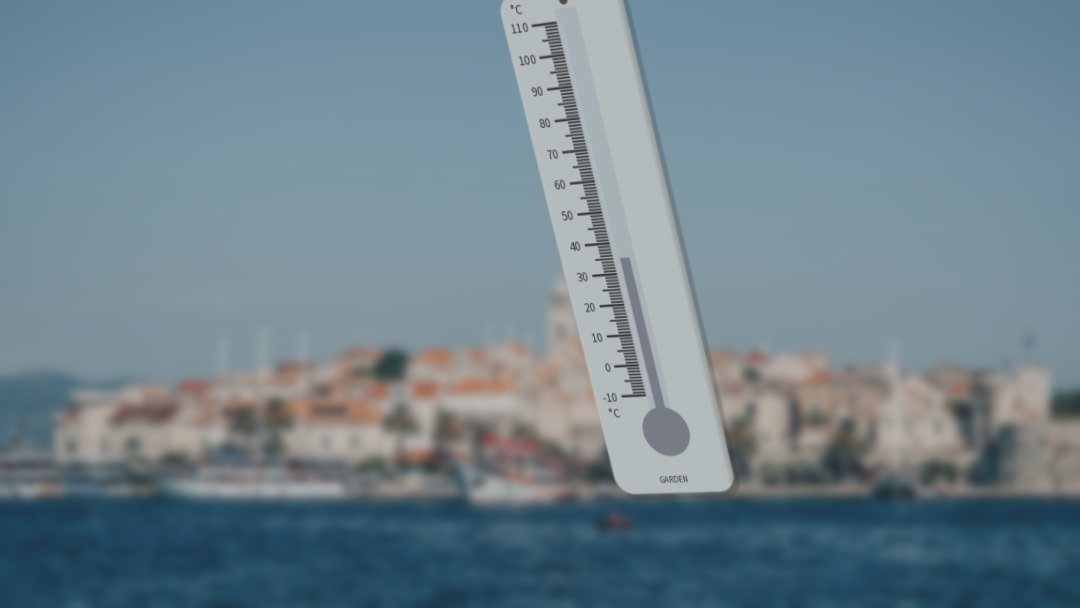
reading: value=35 unit=°C
